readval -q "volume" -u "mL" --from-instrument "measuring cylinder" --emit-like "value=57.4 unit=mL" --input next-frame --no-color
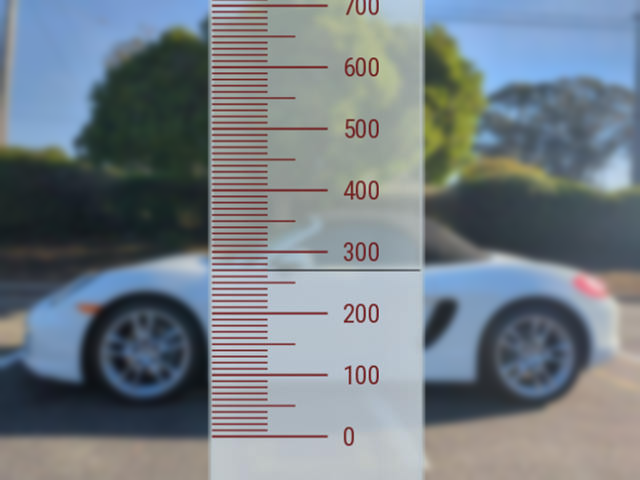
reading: value=270 unit=mL
